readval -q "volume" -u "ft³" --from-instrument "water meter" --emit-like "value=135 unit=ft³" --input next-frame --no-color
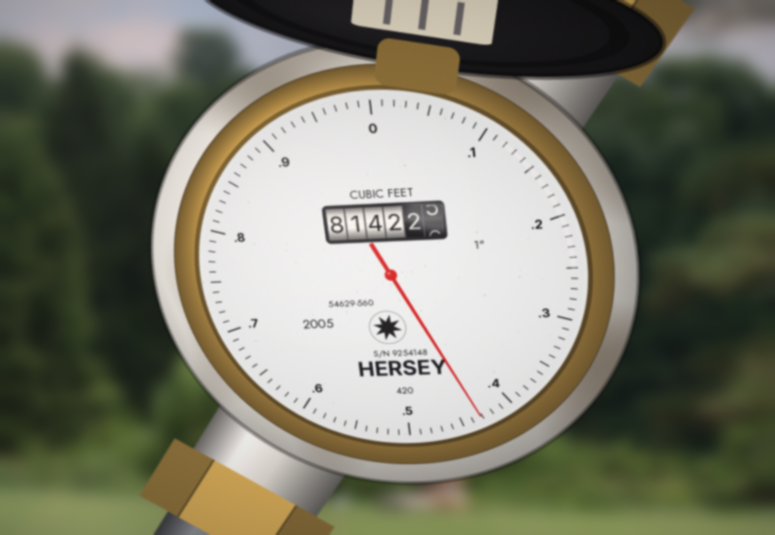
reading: value=814225.43 unit=ft³
